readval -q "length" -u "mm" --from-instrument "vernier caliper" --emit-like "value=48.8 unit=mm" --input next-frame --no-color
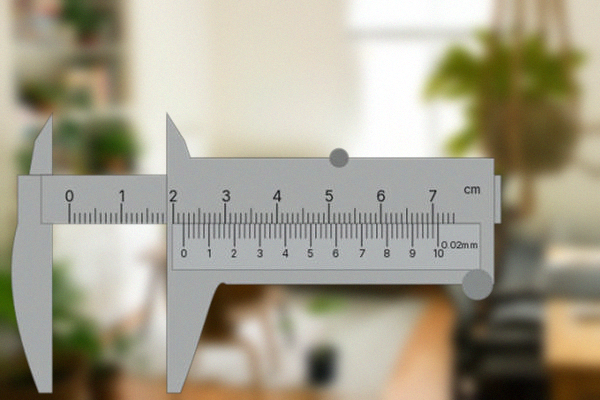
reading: value=22.0 unit=mm
